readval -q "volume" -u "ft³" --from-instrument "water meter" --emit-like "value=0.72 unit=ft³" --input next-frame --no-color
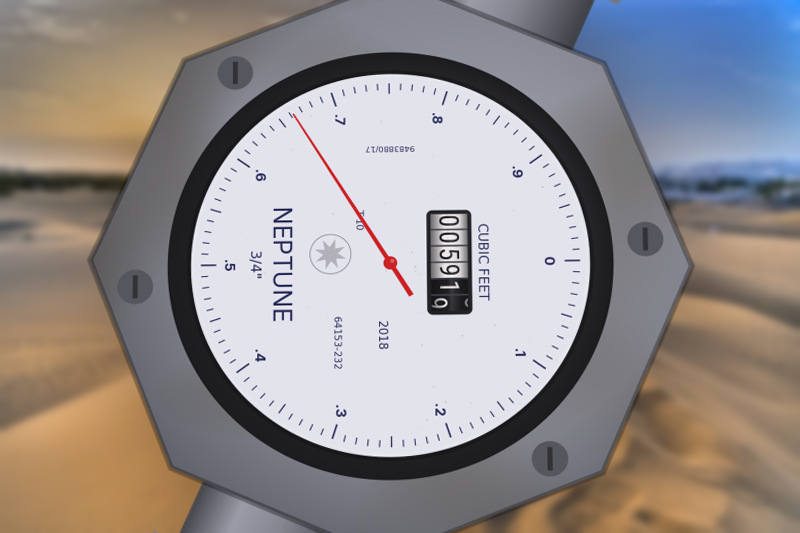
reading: value=5918.66 unit=ft³
